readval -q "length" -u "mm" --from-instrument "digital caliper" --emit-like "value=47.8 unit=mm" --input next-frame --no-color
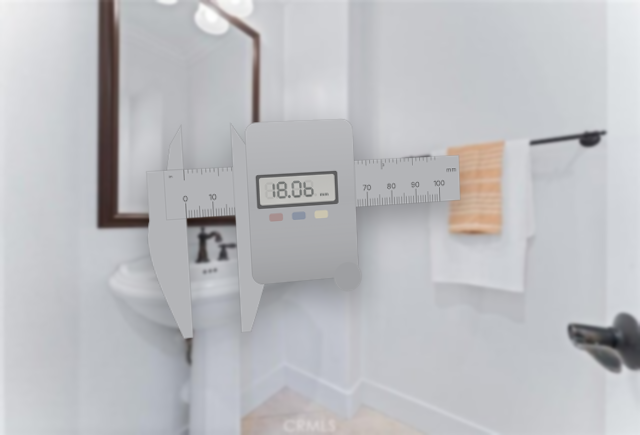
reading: value=18.06 unit=mm
